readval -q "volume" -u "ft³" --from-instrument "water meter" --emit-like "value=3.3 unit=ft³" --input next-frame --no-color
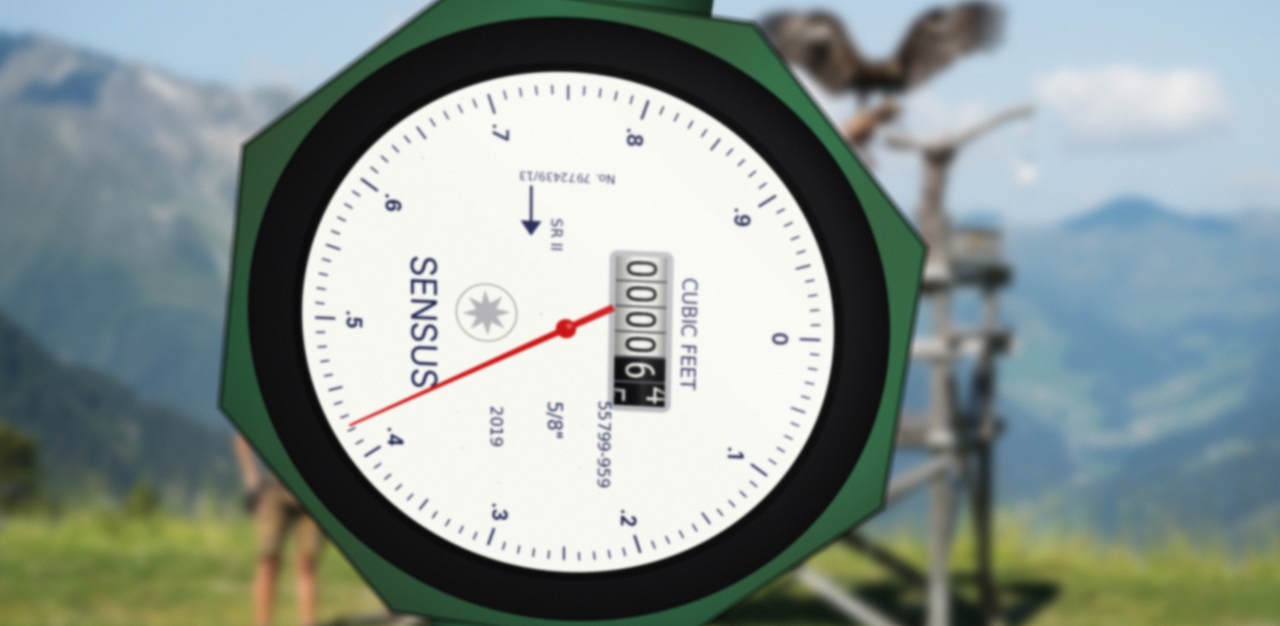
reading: value=64.42 unit=ft³
